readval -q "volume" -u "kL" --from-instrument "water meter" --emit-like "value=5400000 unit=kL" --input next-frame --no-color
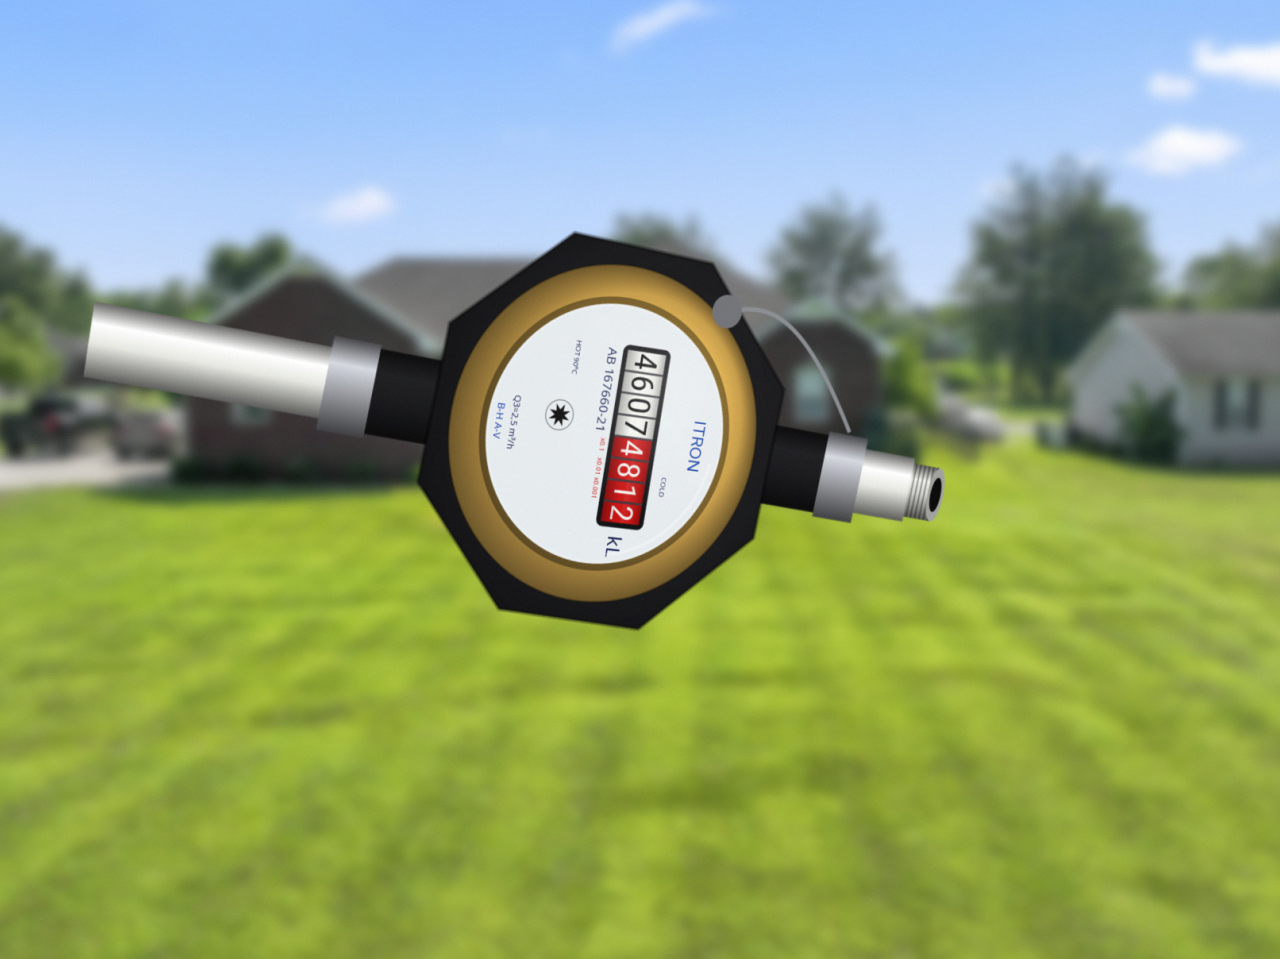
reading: value=4607.4812 unit=kL
